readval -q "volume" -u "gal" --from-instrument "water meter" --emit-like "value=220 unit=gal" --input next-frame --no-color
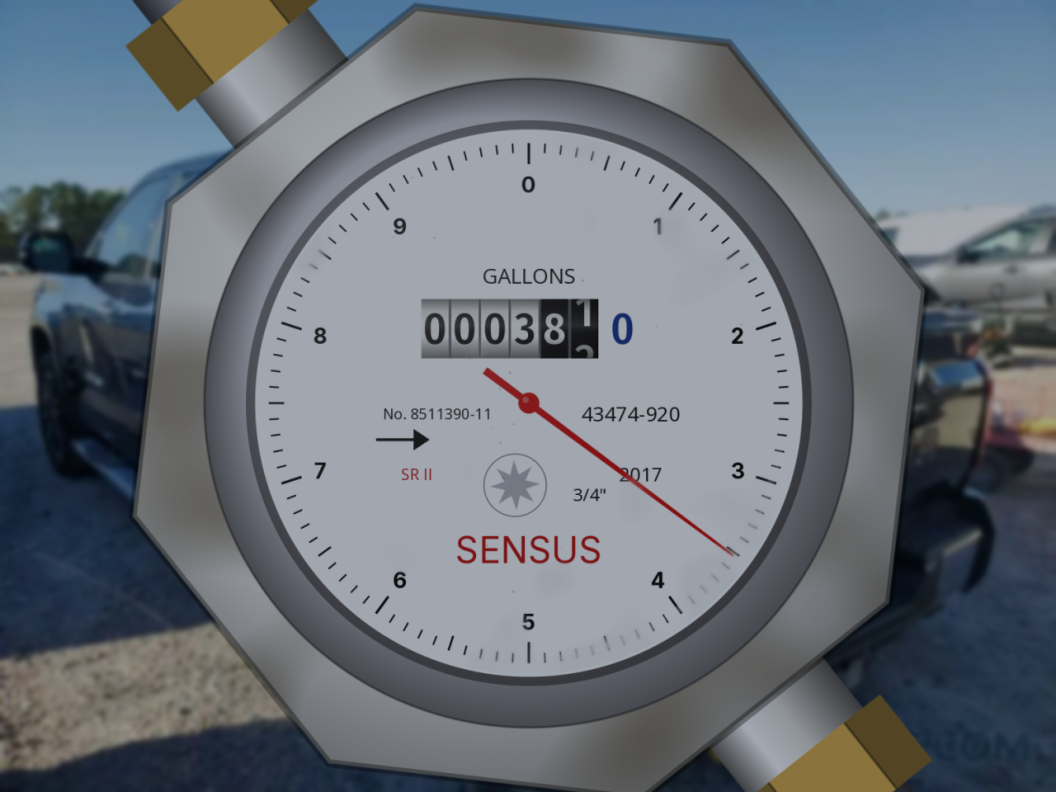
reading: value=3813.5 unit=gal
